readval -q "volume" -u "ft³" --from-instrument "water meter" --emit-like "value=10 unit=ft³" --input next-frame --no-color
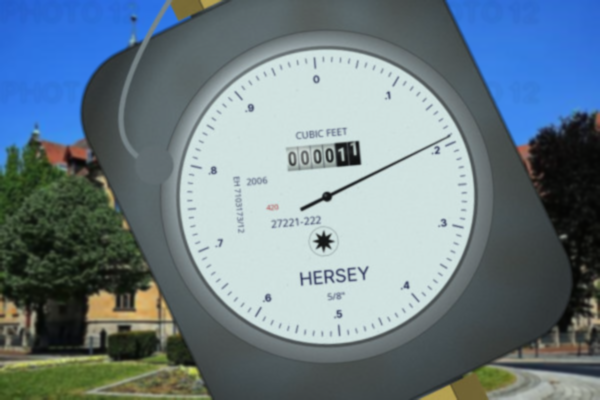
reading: value=11.19 unit=ft³
